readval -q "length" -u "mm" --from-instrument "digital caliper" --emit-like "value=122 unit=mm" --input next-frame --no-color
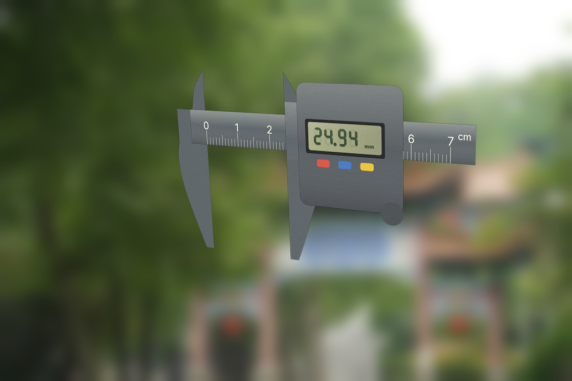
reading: value=24.94 unit=mm
